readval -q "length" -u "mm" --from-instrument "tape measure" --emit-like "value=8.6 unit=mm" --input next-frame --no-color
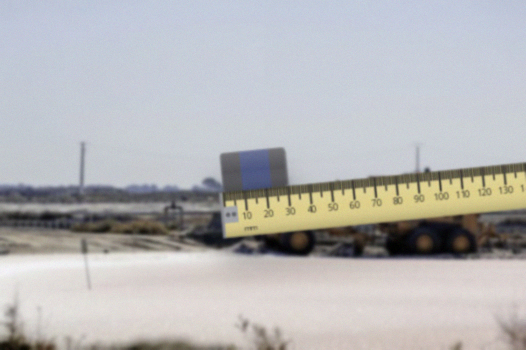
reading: value=30 unit=mm
